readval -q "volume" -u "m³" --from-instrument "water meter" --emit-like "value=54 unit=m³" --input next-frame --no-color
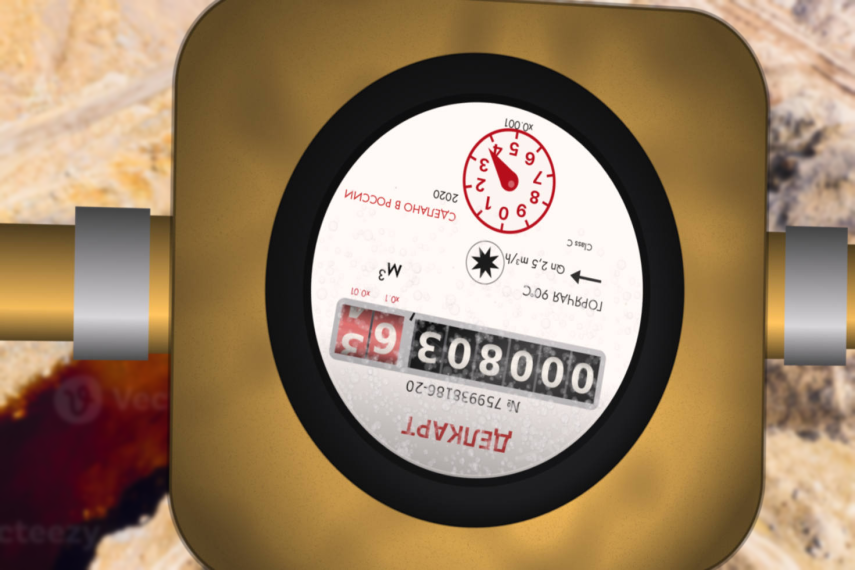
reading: value=803.633 unit=m³
